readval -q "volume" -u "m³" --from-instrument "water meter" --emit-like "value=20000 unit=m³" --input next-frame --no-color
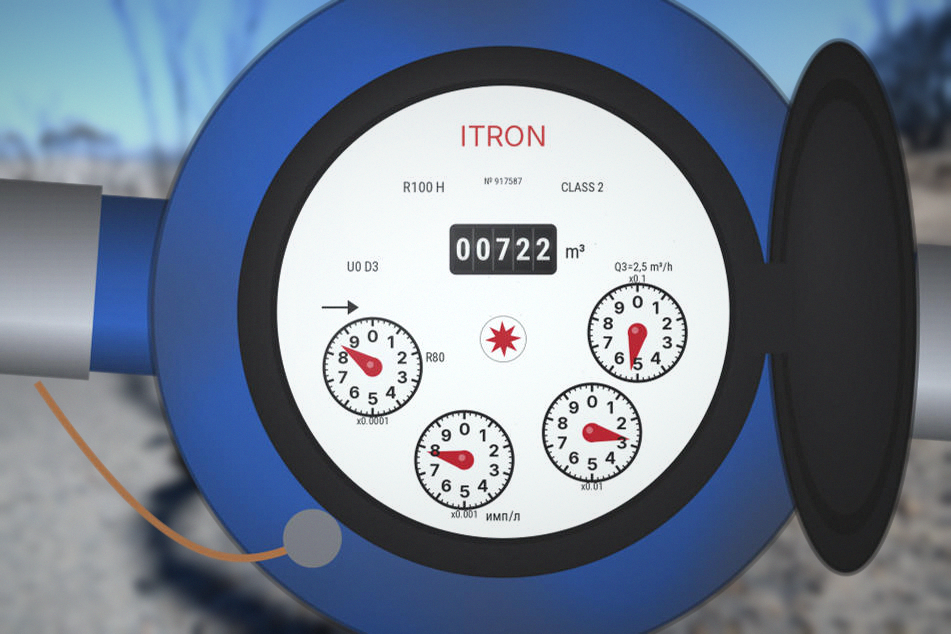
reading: value=722.5278 unit=m³
